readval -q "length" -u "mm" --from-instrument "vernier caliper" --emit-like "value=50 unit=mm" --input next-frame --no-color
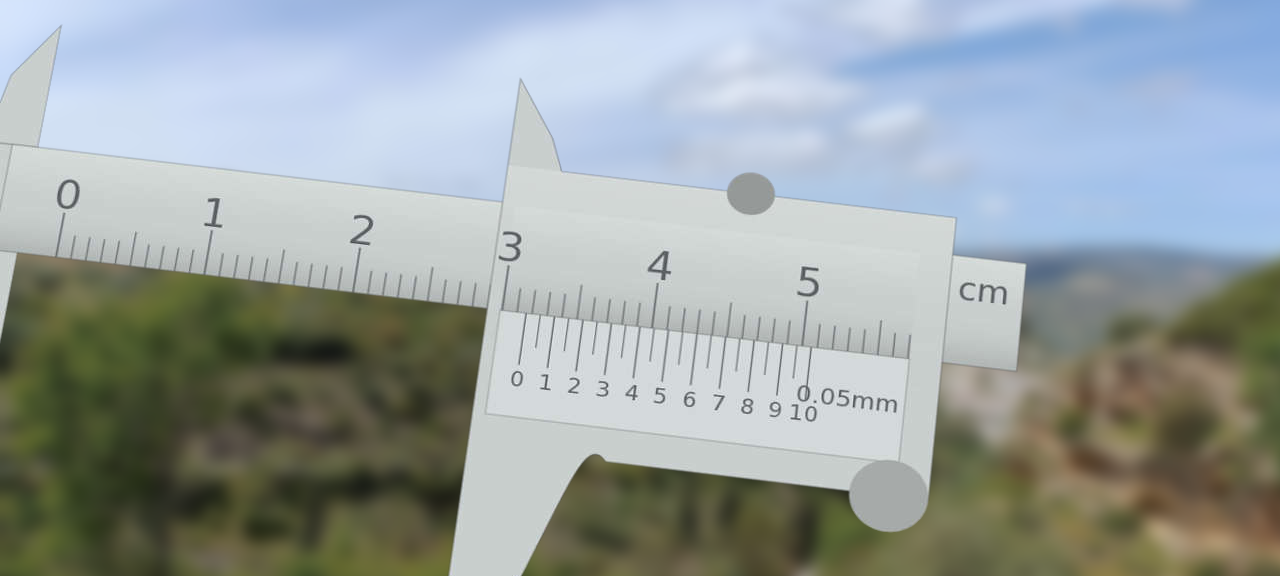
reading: value=31.6 unit=mm
